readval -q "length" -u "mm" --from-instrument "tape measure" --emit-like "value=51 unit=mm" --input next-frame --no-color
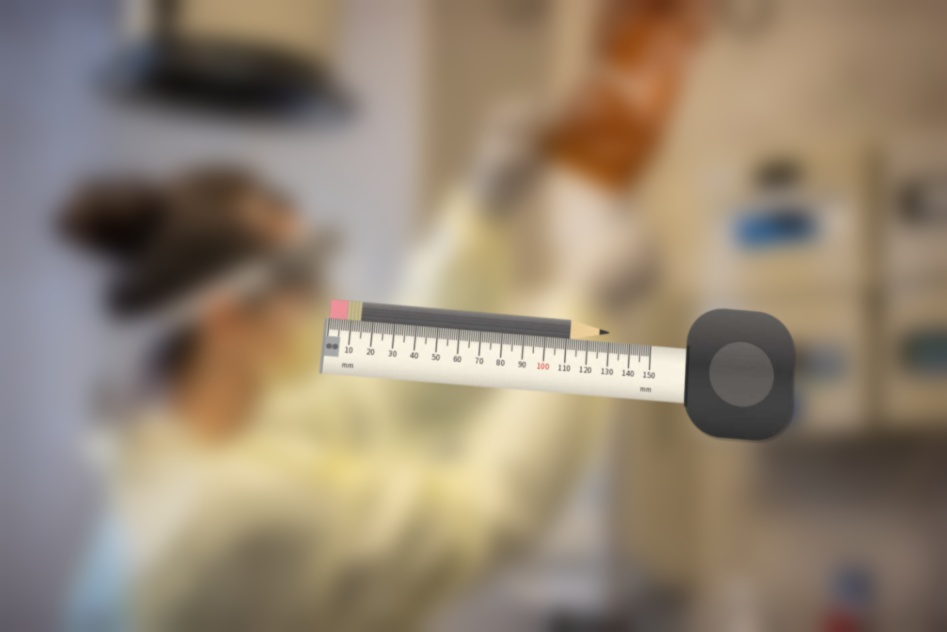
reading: value=130 unit=mm
